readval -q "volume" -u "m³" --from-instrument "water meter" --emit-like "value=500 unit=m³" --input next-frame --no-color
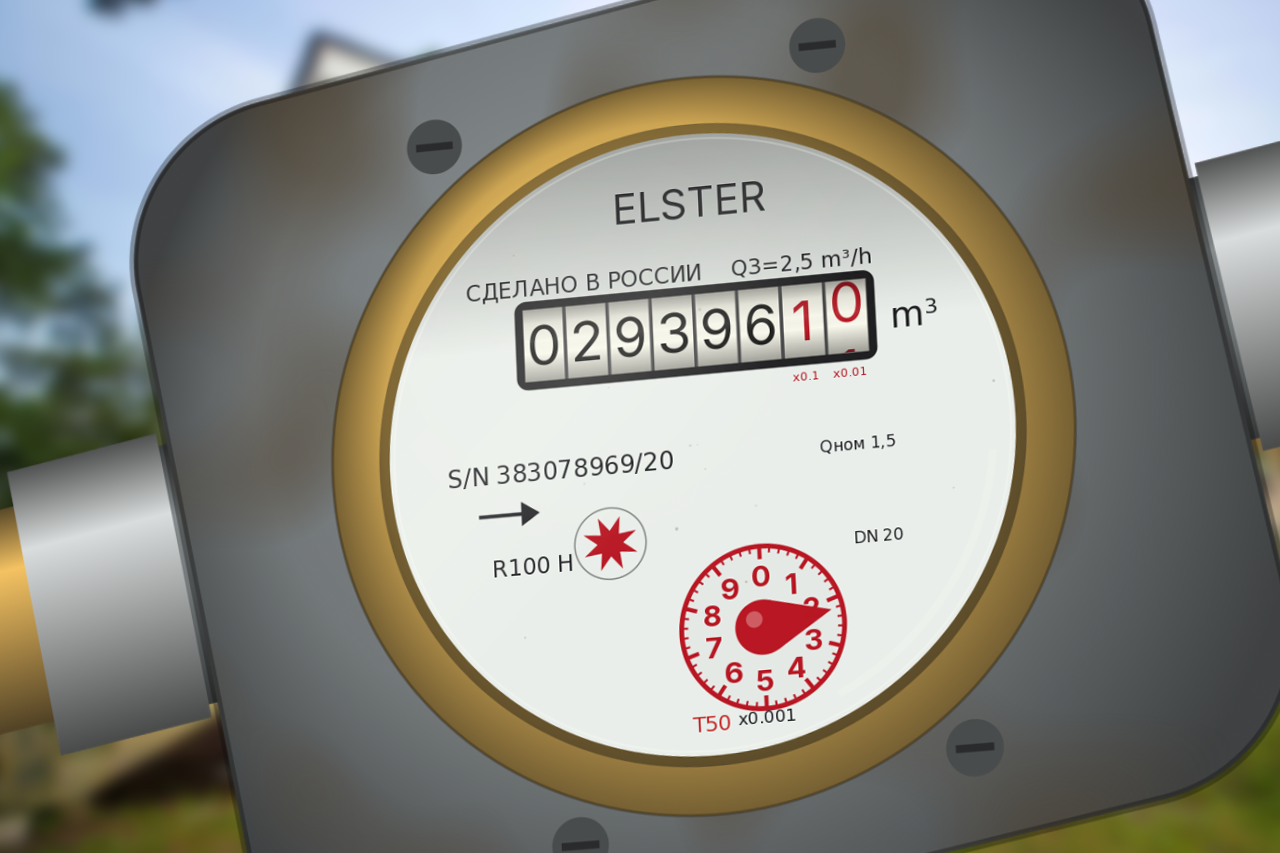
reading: value=29396.102 unit=m³
